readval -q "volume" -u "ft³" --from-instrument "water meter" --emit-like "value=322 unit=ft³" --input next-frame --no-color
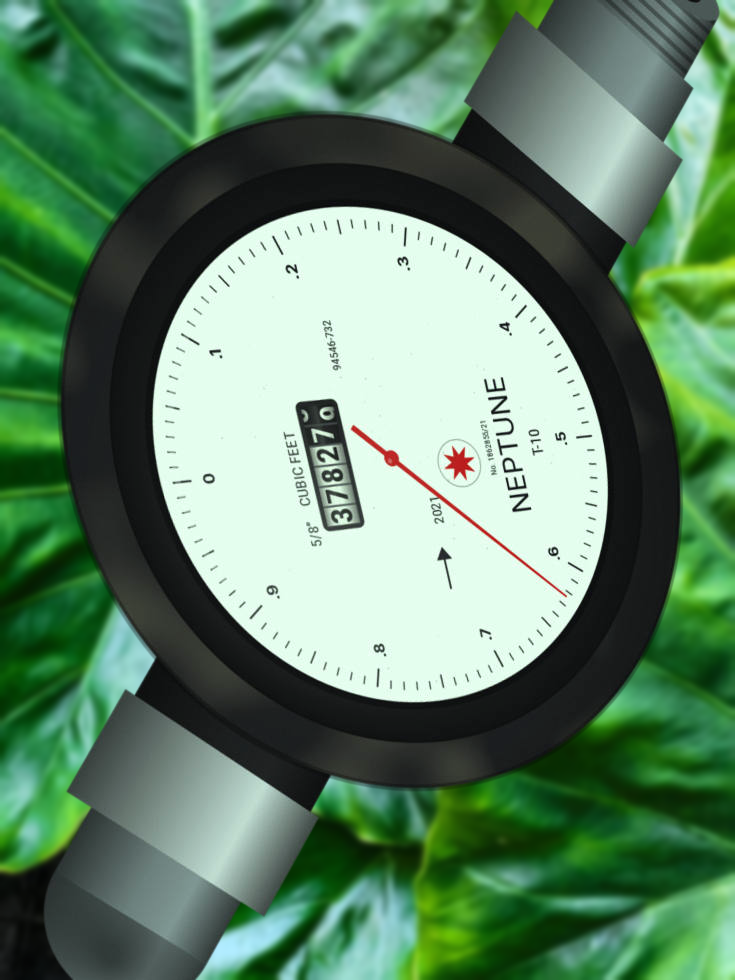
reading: value=378278.62 unit=ft³
